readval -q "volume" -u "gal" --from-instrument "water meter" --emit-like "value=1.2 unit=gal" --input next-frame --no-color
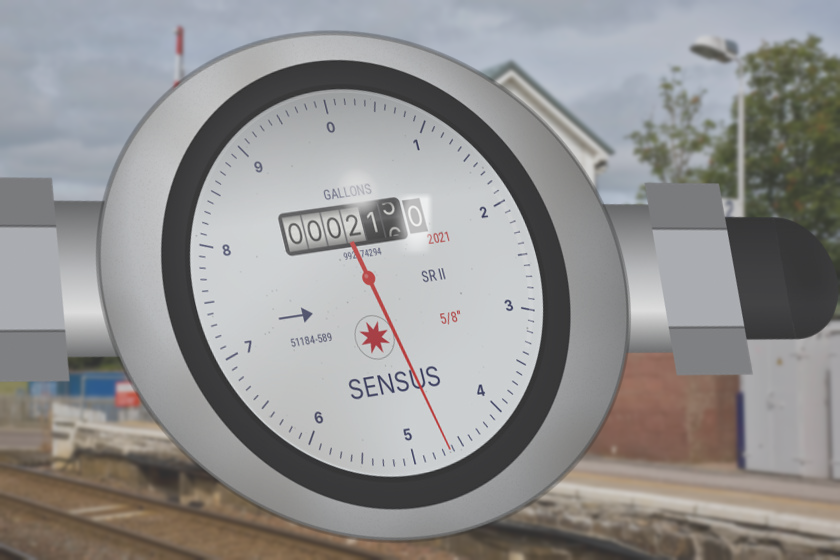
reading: value=2154.6 unit=gal
